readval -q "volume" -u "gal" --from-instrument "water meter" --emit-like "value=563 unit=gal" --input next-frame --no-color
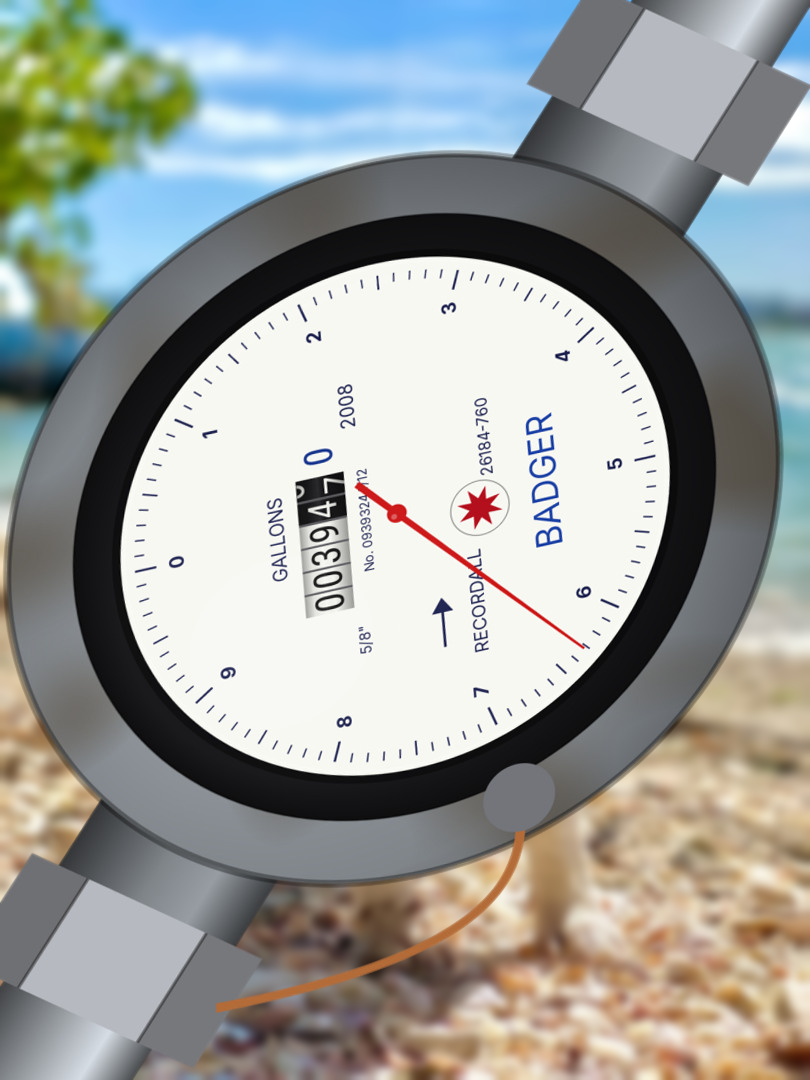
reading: value=39466.3 unit=gal
